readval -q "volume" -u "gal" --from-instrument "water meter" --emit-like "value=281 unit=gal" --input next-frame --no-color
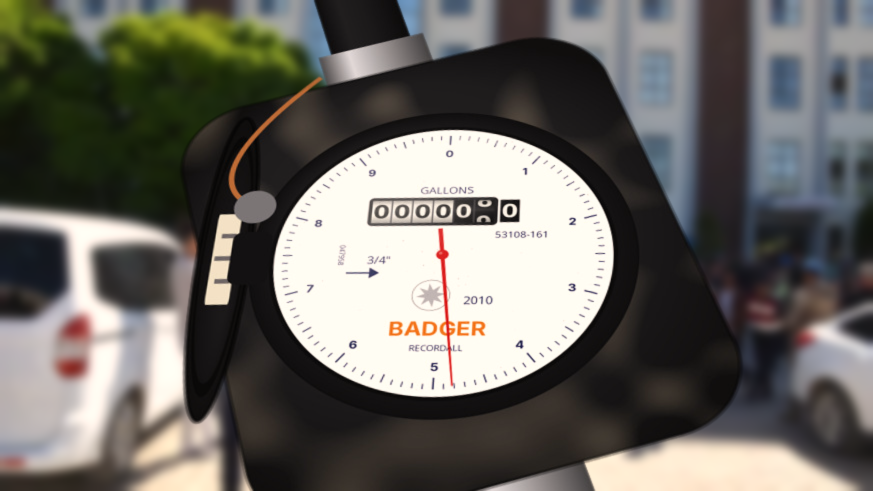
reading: value=84.8 unit=gal
